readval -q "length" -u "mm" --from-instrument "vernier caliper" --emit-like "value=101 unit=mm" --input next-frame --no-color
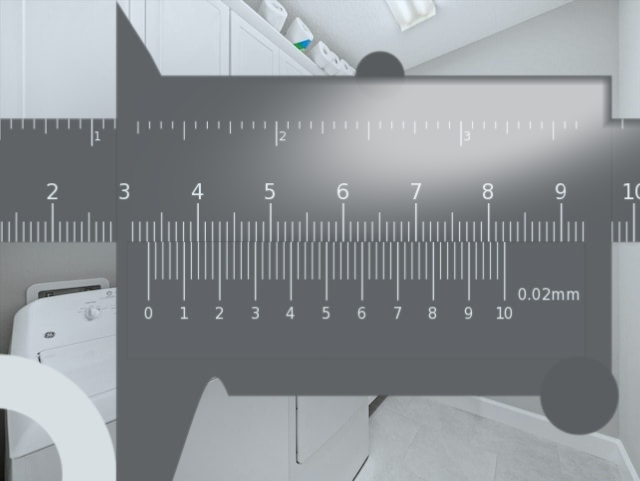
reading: value=33.2 unit=mm
